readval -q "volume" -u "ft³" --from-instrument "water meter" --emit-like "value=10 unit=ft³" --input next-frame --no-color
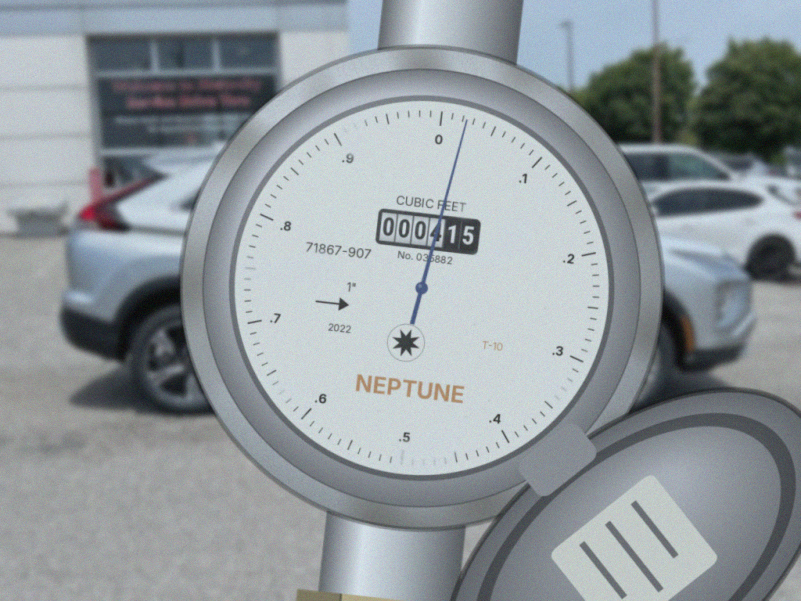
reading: value=415.02 unit=ft³
